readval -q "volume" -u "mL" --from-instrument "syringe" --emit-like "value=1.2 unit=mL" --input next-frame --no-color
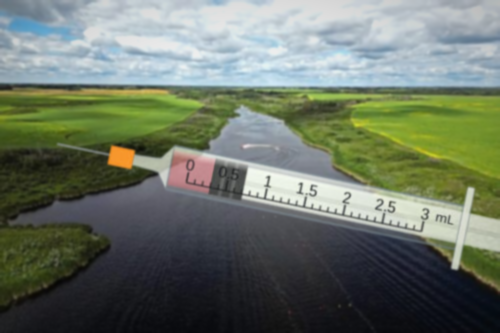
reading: value=0.3 unit=mL
